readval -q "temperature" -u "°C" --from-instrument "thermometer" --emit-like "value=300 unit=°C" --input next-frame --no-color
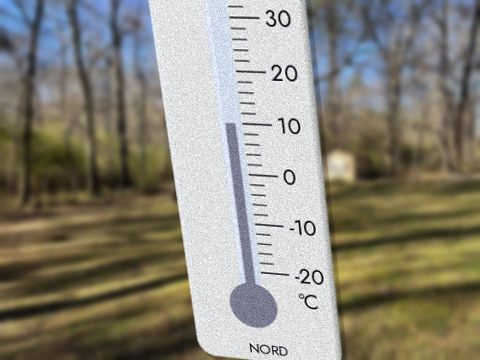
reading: value=10 unit=°C
